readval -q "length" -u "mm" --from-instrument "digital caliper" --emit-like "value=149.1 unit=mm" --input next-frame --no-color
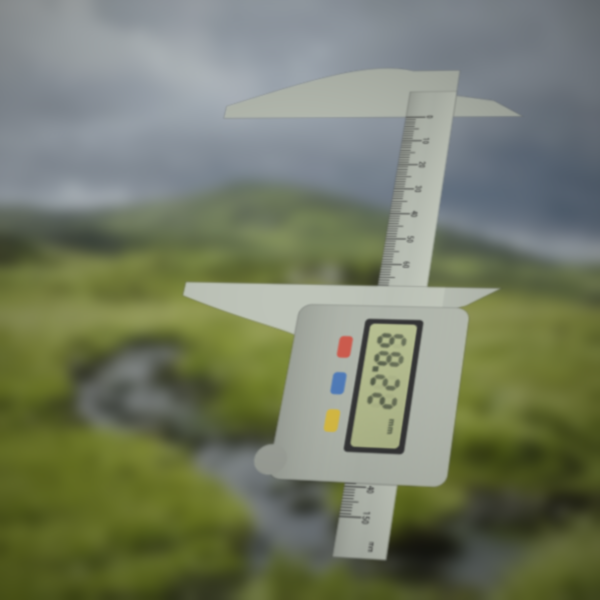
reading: value=68.22 unit=mm
